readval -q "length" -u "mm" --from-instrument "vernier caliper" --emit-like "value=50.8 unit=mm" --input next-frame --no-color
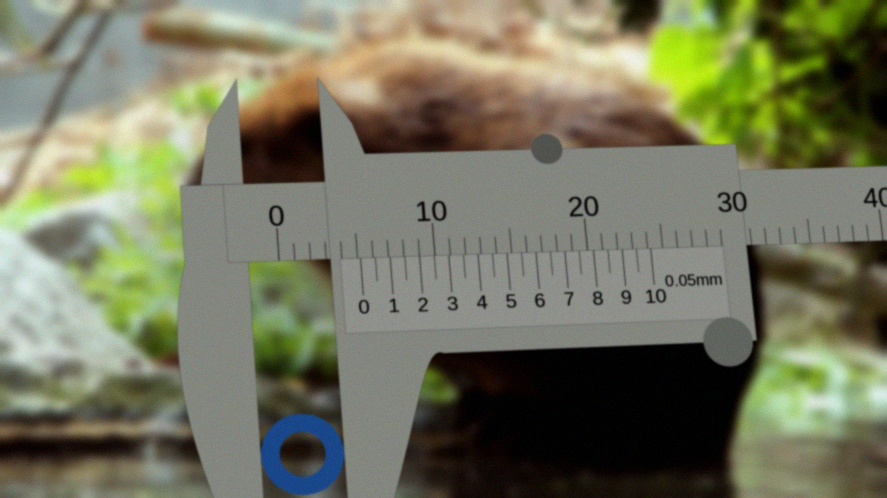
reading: value=5.2 unit=mm
